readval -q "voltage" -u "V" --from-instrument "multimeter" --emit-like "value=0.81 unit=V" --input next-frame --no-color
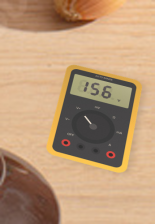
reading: value=156 unit=V
